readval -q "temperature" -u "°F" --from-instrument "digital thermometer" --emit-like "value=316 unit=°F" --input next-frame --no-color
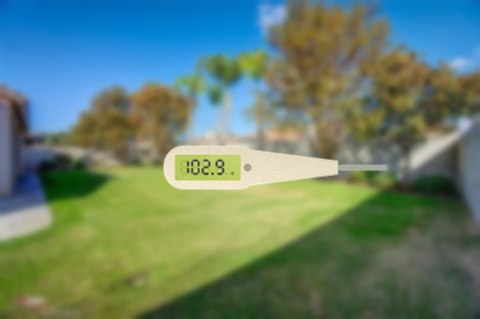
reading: value=102.9 unit=°F
